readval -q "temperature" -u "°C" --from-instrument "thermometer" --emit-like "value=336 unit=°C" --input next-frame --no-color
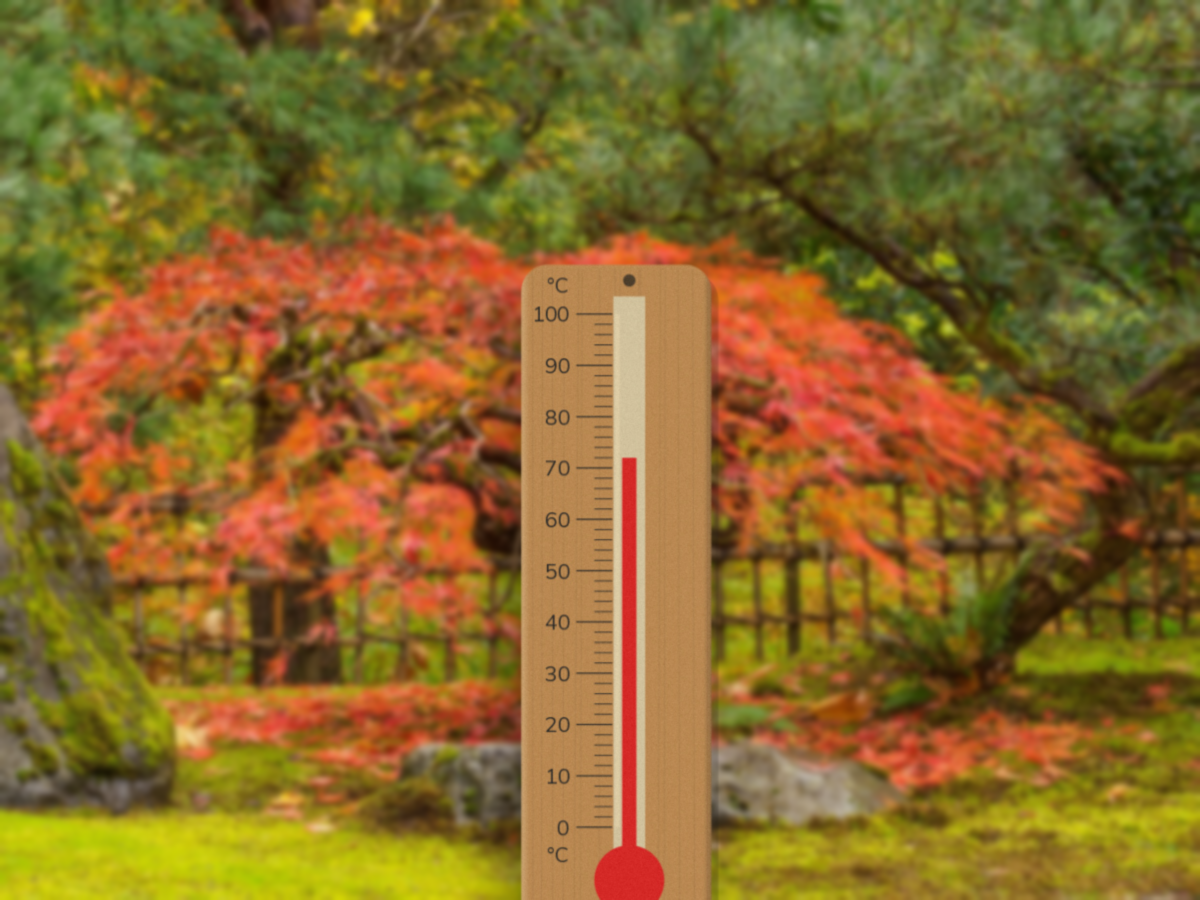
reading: value=72 unit=°C
